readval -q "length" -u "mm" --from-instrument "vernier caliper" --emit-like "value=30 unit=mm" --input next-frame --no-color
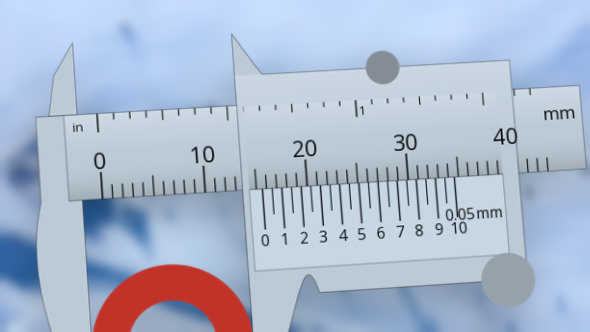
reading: value=15.6 unit=mm
